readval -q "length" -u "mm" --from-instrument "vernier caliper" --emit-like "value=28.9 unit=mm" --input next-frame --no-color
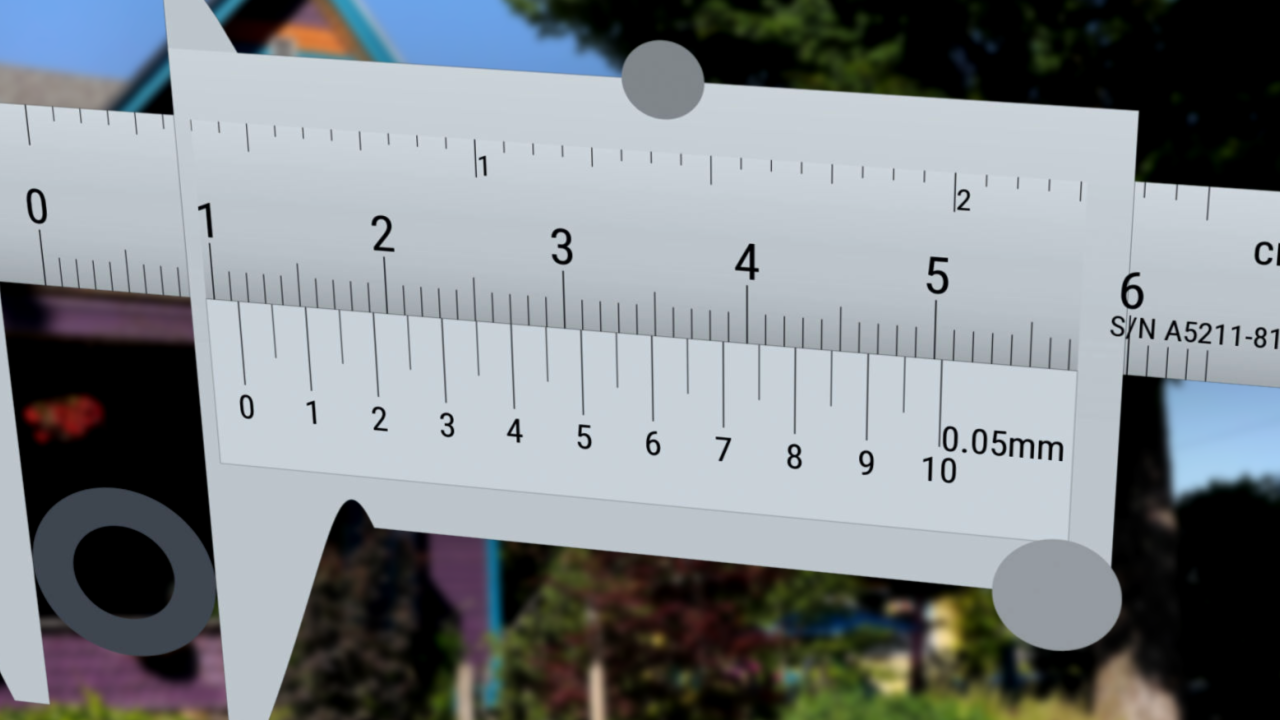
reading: value=11.4 unit=mm
